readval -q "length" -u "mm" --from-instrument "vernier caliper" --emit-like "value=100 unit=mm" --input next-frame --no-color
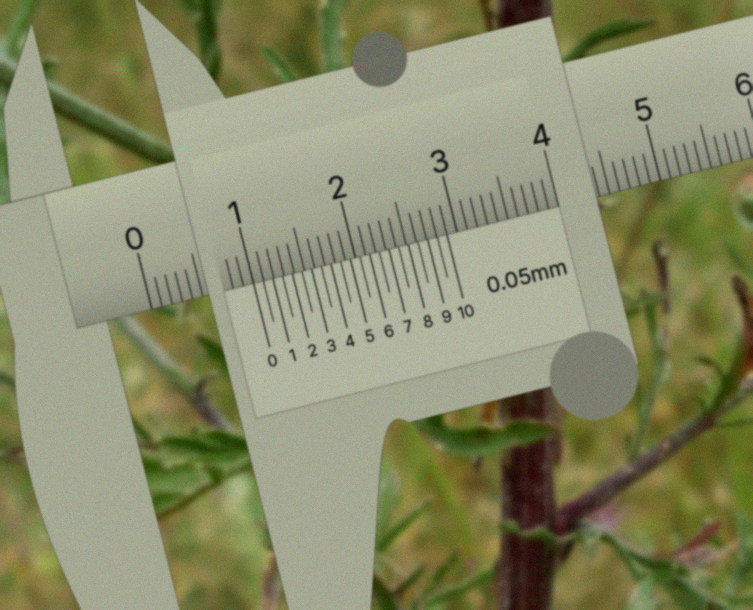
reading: value=10.0 unit=mm
